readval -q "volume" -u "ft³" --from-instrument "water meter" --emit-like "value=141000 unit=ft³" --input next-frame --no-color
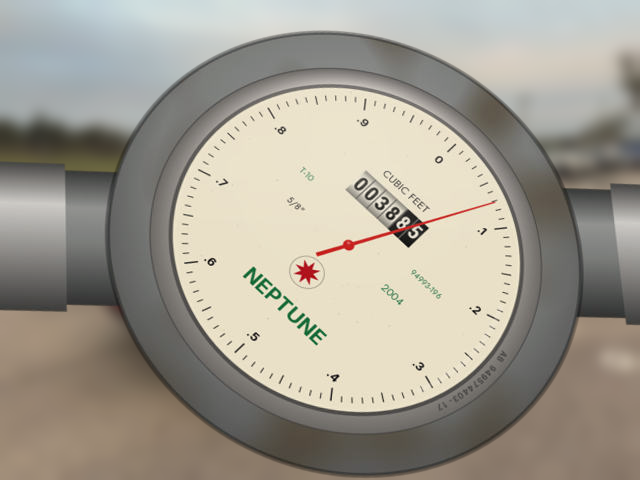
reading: value=3885.07 unit=ft³
